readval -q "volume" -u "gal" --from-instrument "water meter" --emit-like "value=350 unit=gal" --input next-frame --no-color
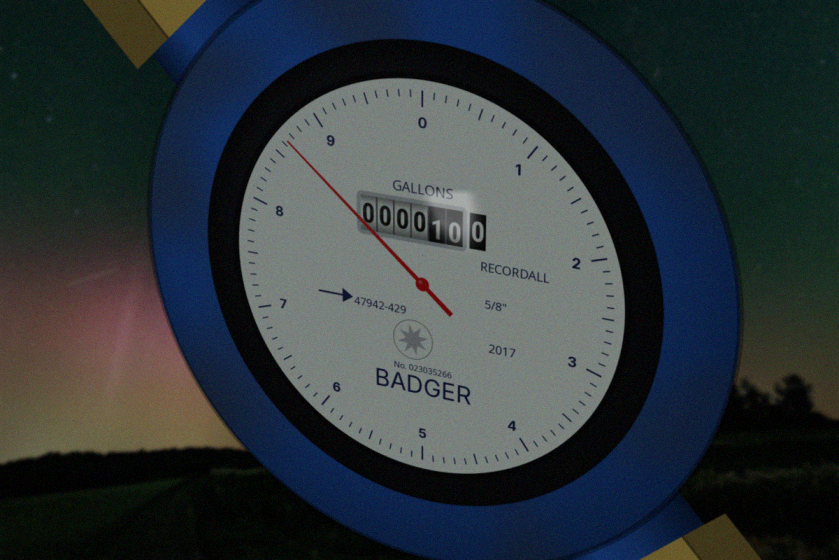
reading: value=98.6 unit=gal
